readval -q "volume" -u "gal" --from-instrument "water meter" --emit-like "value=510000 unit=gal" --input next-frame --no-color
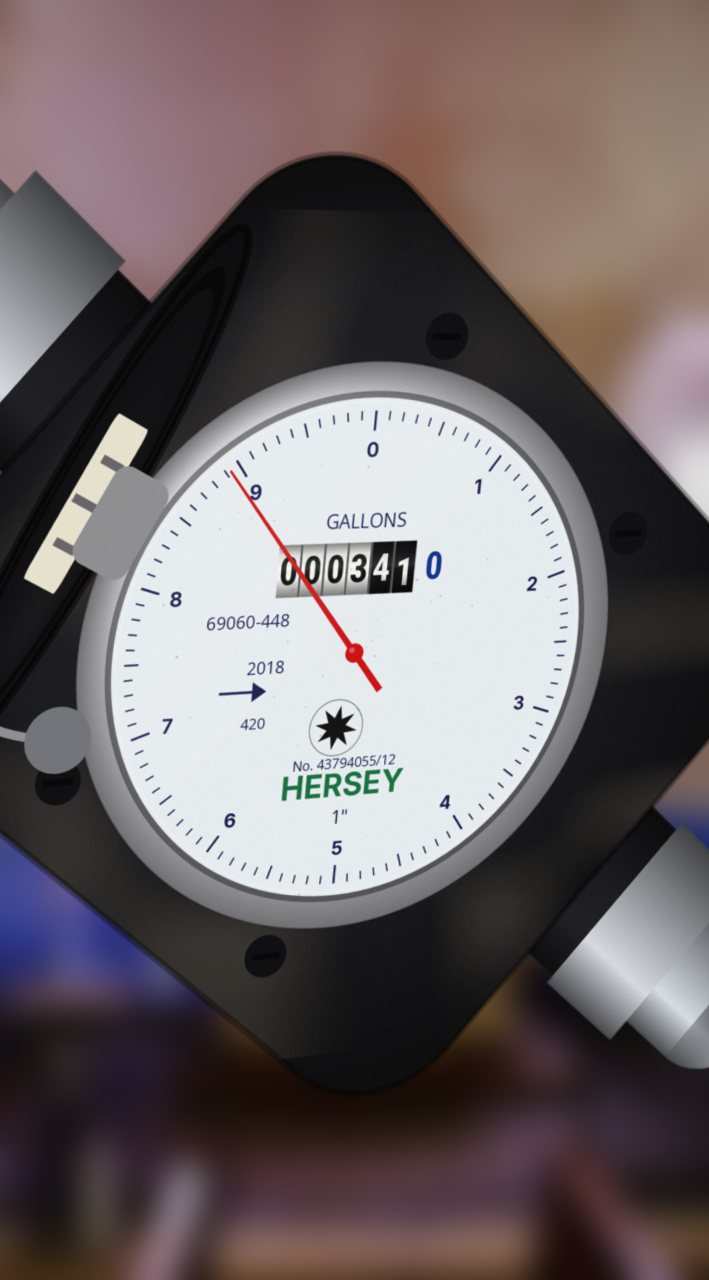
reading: value=3408.9 unit=gal
